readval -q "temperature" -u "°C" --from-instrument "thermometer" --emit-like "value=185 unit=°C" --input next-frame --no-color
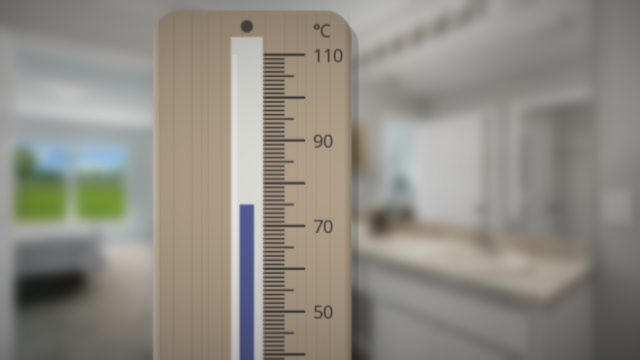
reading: value=75 unit=°C
